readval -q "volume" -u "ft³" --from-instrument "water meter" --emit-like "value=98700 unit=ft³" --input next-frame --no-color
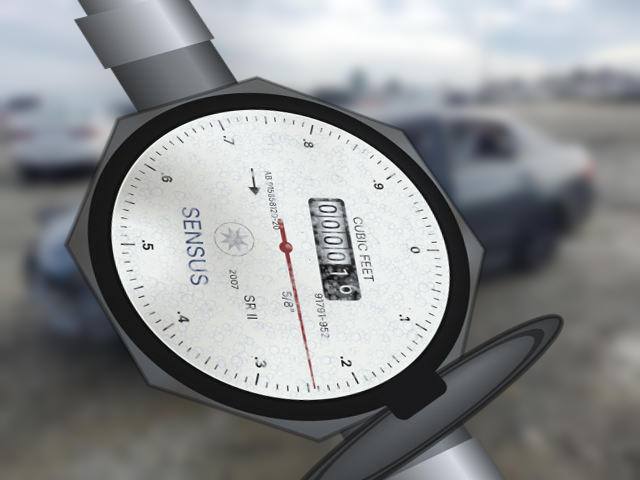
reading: value=16.24 unit=ft³
